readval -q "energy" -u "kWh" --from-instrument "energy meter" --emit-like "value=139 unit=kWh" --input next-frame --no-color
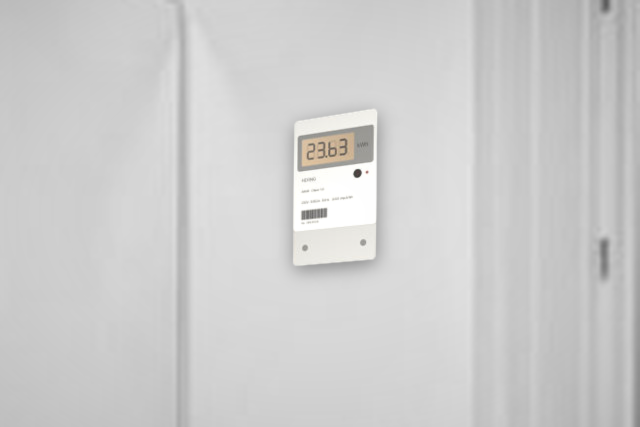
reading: value=23.63 unit=kWh
